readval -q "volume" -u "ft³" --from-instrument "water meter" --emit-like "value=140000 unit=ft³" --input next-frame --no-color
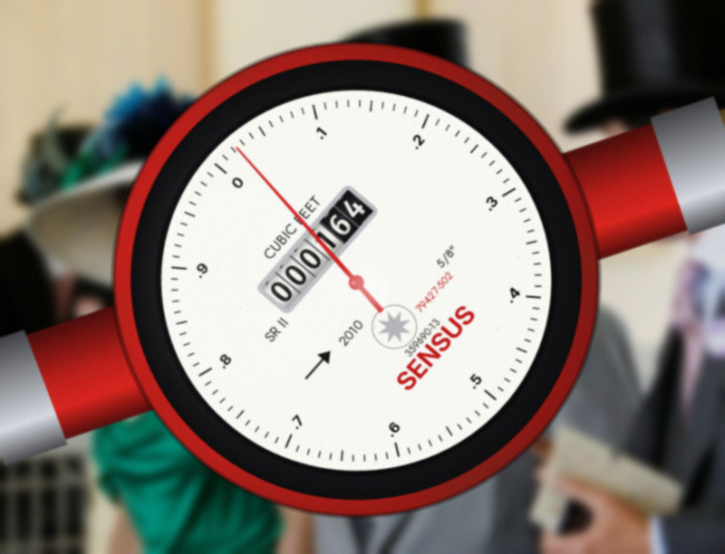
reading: value=164.02 unit=ft³
